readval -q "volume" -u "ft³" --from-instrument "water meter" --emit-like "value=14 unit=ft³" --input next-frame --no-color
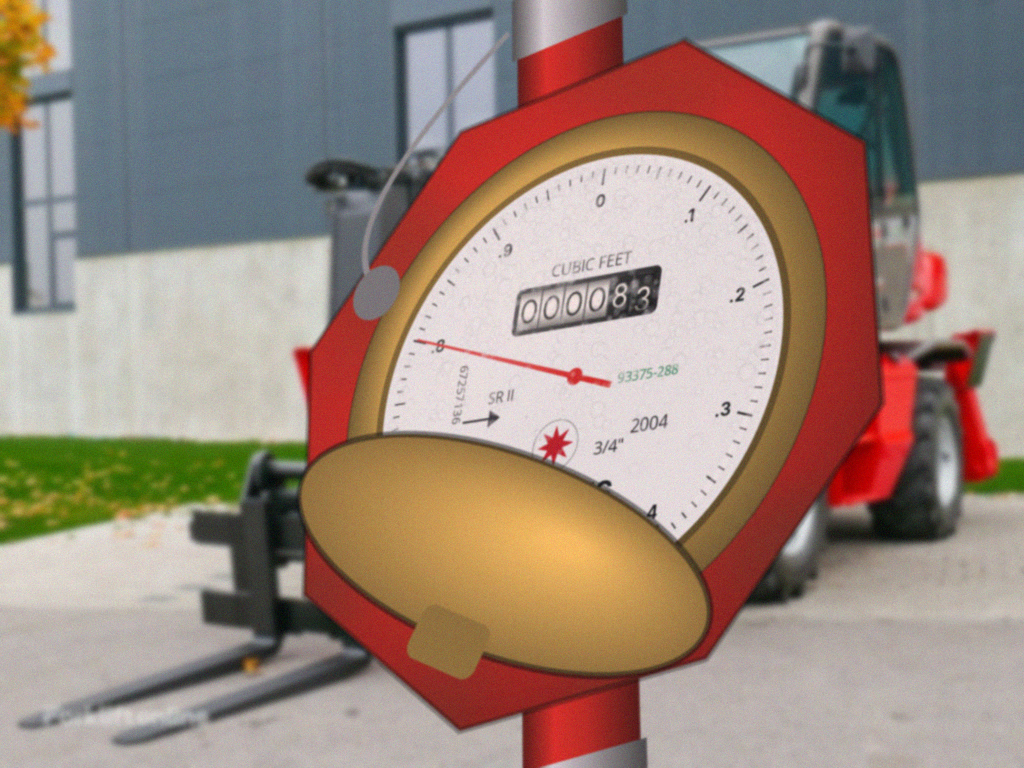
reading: value=82.80 unit=ft³
